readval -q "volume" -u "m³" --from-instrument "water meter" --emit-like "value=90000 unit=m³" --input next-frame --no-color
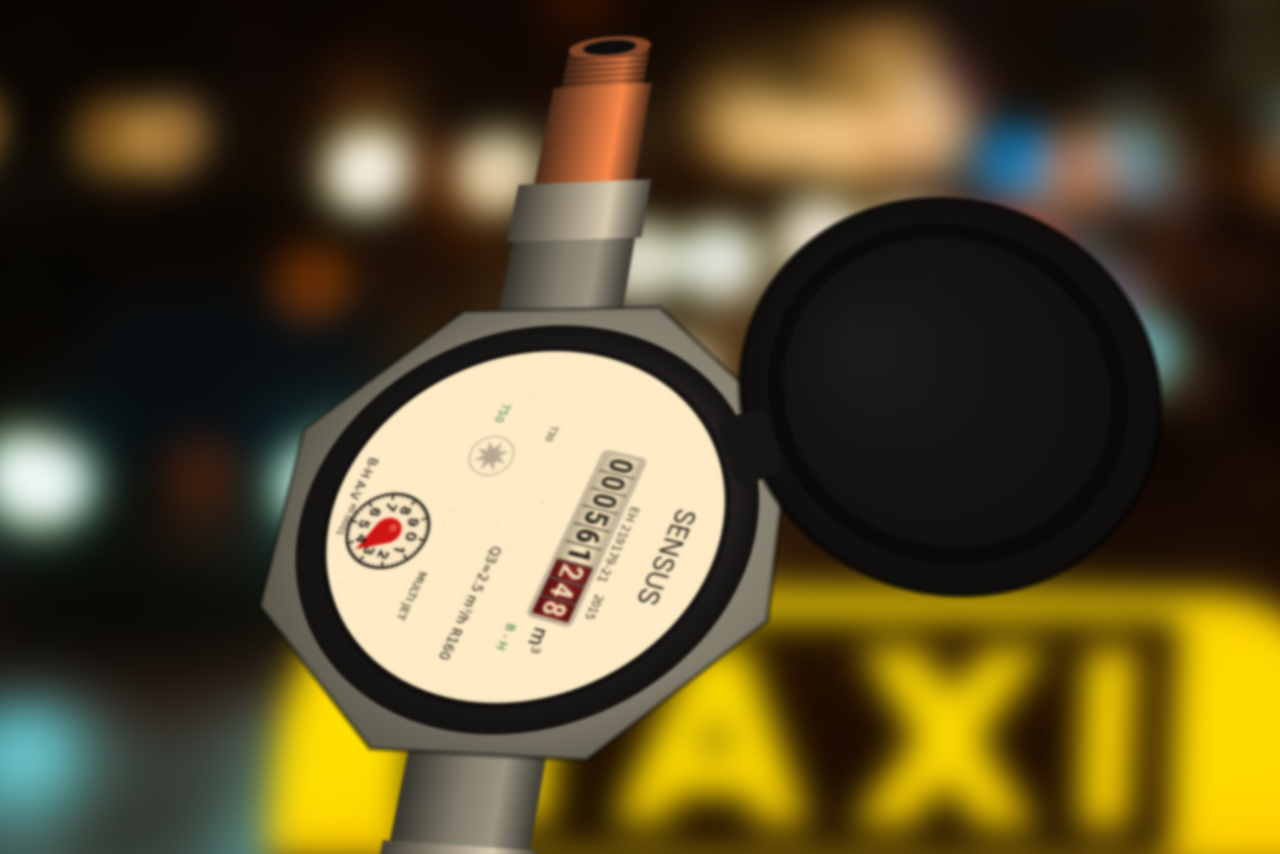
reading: value=561.2483 unit=m³
